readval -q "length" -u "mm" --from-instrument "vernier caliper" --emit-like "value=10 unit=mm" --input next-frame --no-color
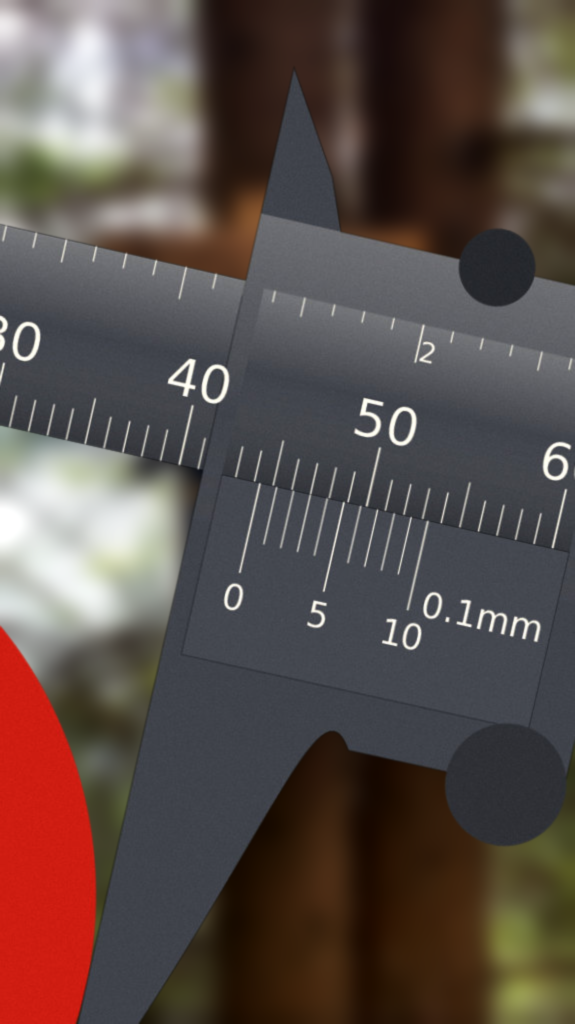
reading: value=44.3 unit=mm
